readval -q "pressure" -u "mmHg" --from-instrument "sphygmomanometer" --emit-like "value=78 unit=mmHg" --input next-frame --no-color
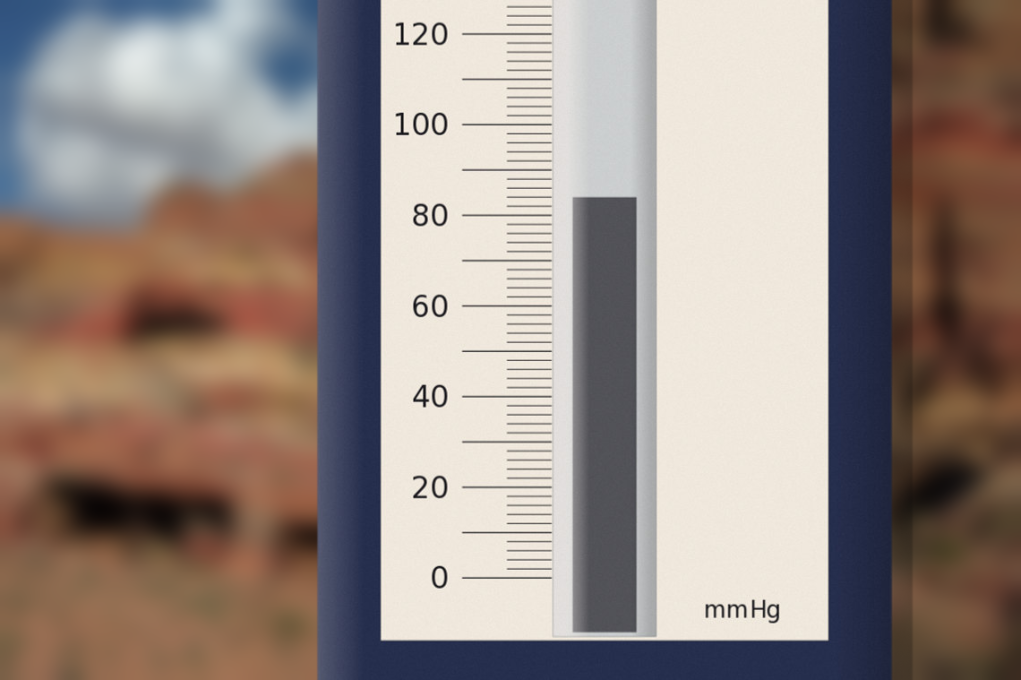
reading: value=84 unit=mmHg
